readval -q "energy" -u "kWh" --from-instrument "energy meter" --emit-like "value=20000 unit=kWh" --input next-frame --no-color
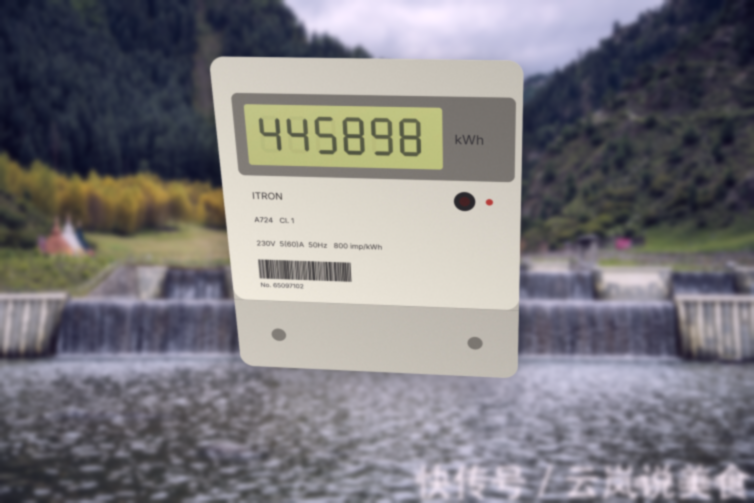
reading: value=445898 unit=kWh
